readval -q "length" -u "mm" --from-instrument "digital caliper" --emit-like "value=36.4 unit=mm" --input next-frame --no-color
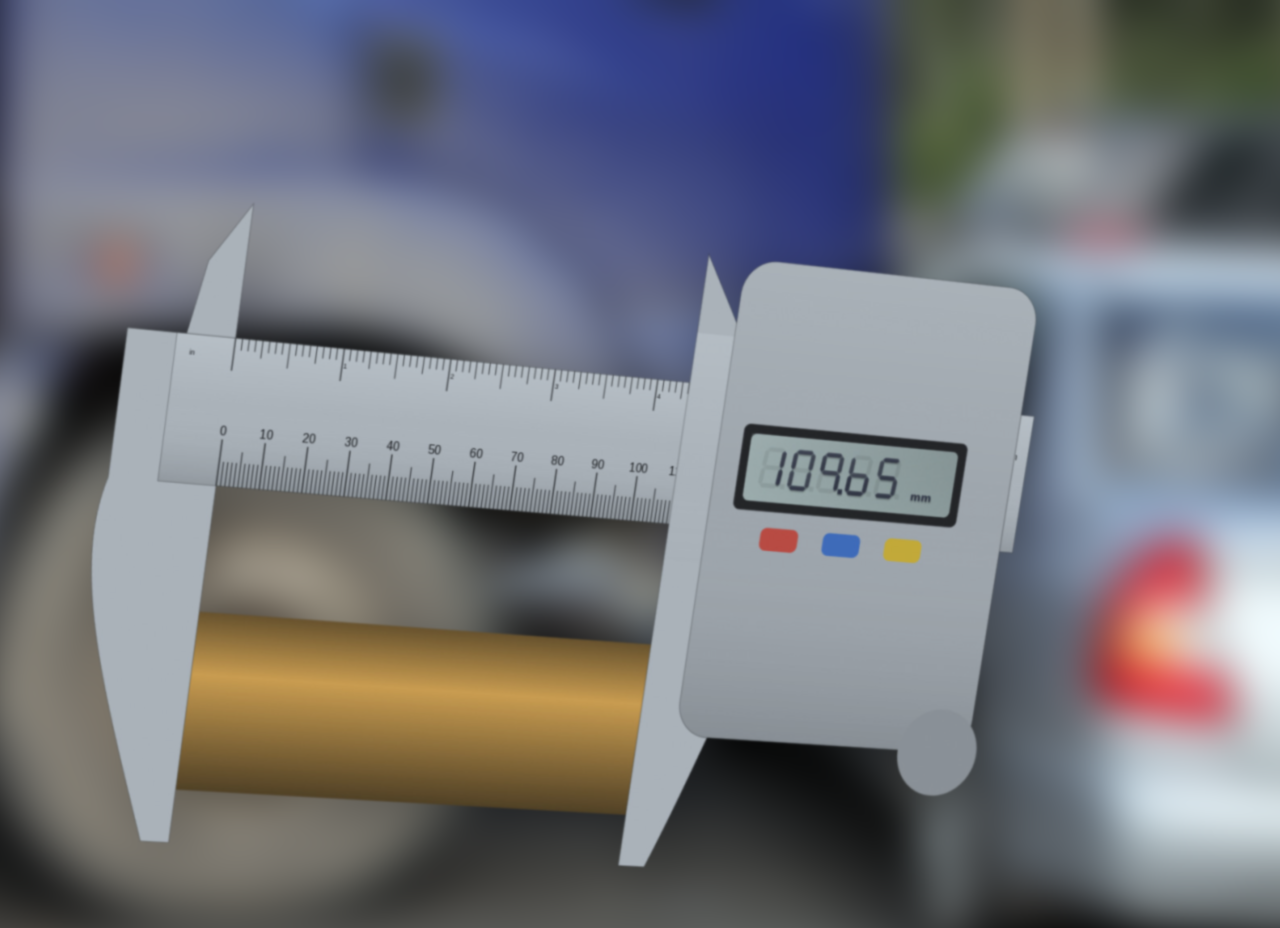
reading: value=109.65 unit=mm
